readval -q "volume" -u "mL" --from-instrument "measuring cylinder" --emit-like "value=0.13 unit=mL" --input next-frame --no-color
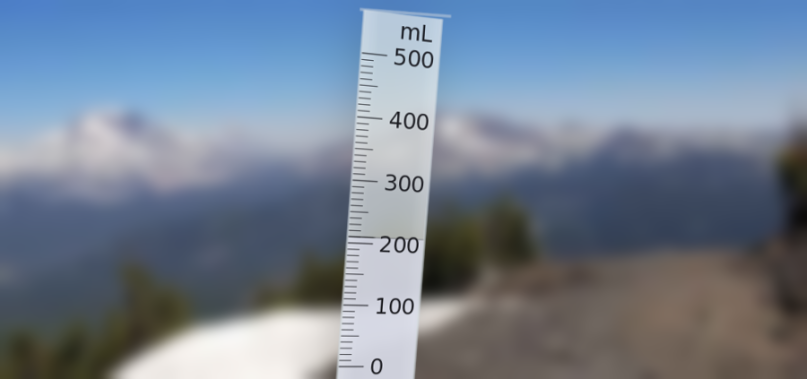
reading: value=210 unit=mL
